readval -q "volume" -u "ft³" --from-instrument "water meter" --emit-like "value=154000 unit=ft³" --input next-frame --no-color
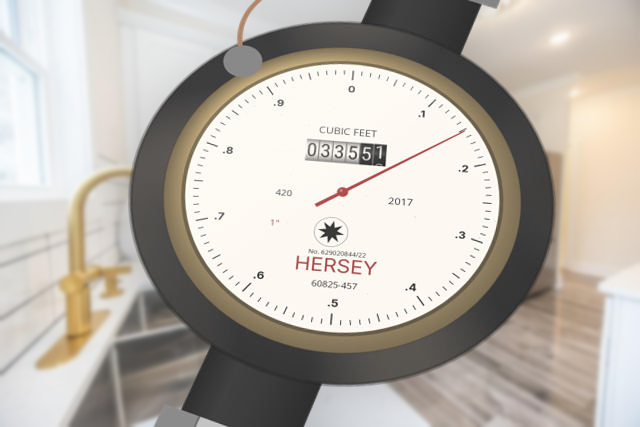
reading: value=33551.15 unit=ft³
